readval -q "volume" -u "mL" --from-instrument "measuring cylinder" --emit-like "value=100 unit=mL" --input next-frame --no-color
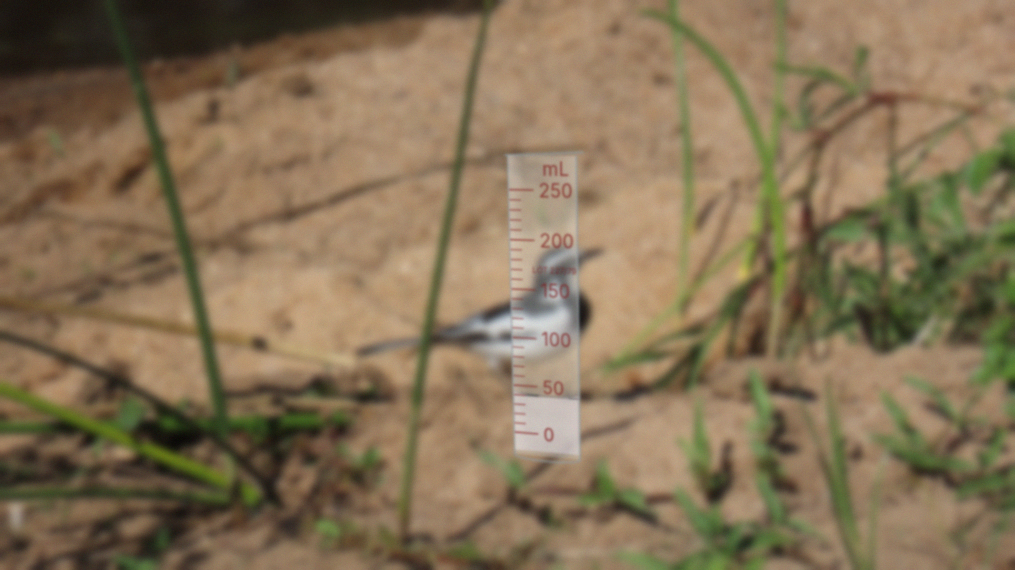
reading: value=40 unit=mL
